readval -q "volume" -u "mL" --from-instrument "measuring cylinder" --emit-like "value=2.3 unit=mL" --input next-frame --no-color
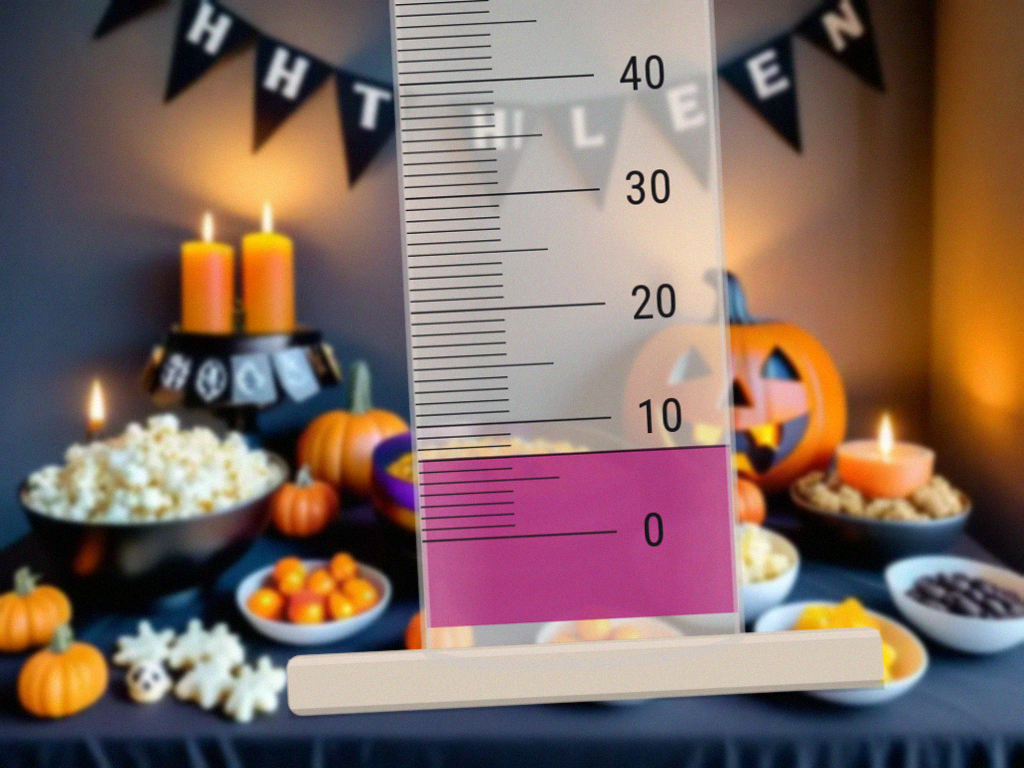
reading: value=7 unit=mL
